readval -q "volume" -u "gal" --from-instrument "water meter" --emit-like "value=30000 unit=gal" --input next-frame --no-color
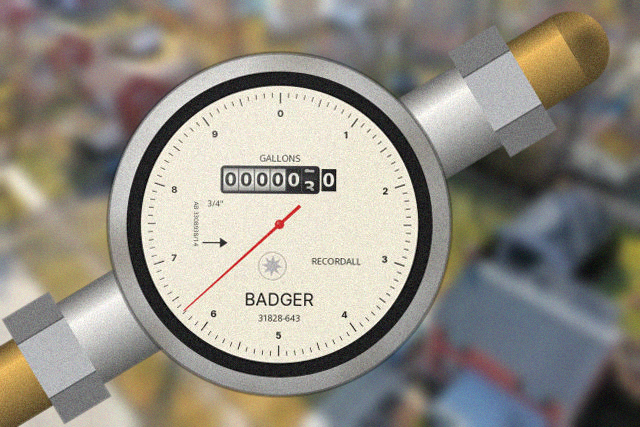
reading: value=26.3 unit=gal
